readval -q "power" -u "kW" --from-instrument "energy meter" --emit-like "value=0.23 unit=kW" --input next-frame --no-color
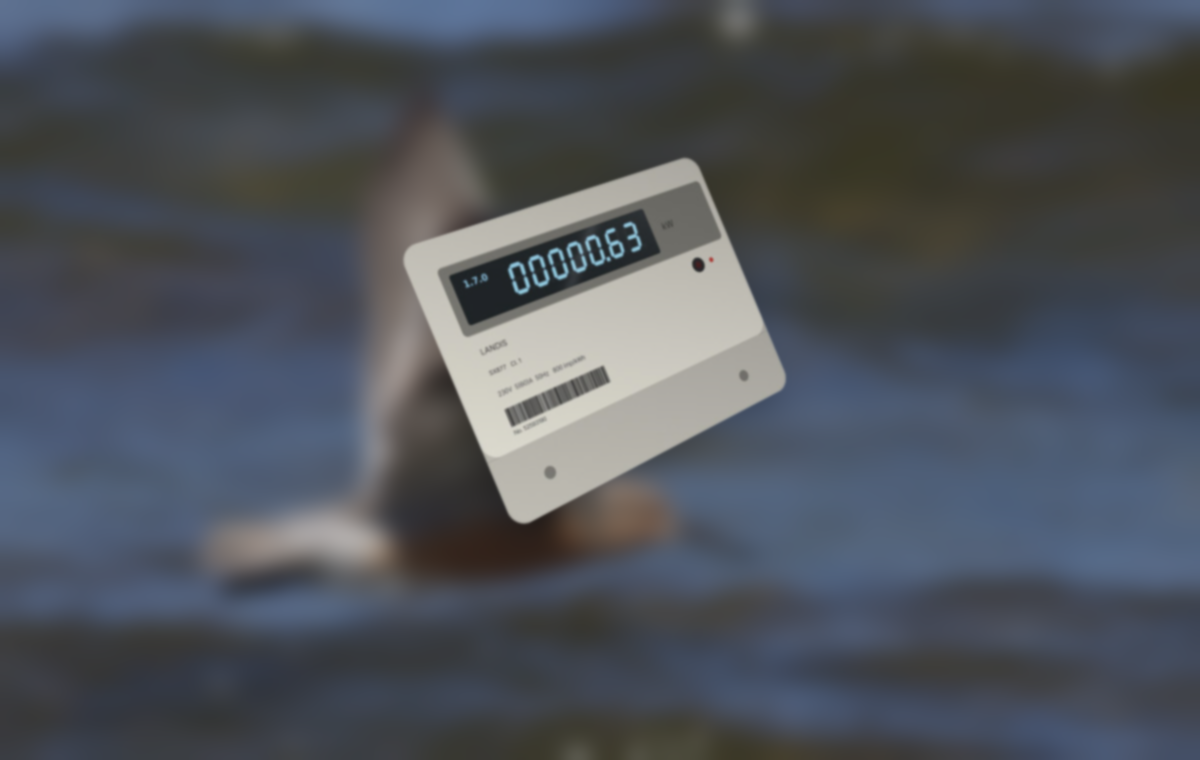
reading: value=0.63 unit=kW
